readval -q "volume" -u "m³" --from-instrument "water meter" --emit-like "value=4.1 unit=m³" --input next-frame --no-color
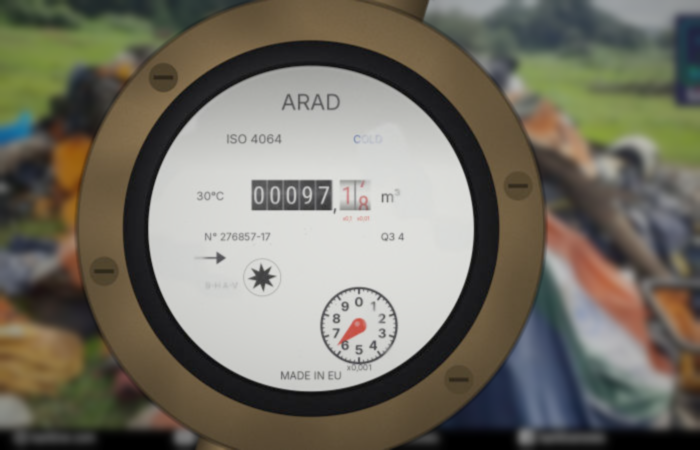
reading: value=97.176 unit=m³
